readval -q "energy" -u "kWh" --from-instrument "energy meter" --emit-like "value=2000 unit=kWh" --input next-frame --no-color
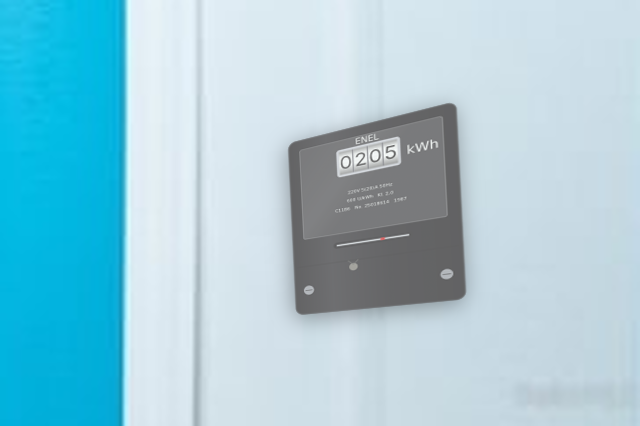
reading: value=205 unit=kWh
